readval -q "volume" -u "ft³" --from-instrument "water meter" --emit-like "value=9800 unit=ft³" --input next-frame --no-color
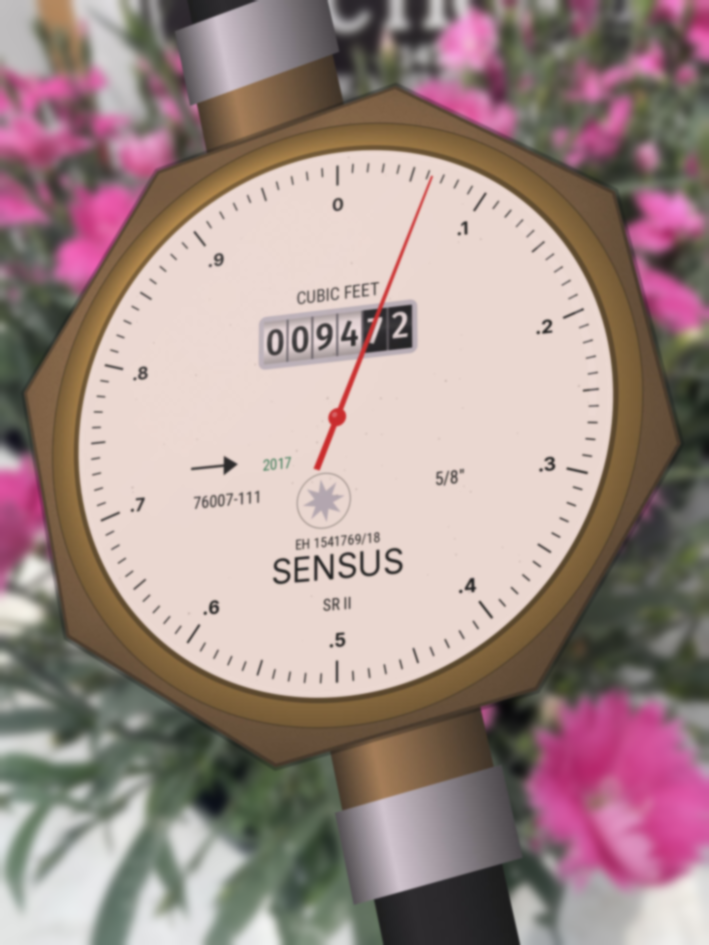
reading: value=9472.06 unit=ft³
